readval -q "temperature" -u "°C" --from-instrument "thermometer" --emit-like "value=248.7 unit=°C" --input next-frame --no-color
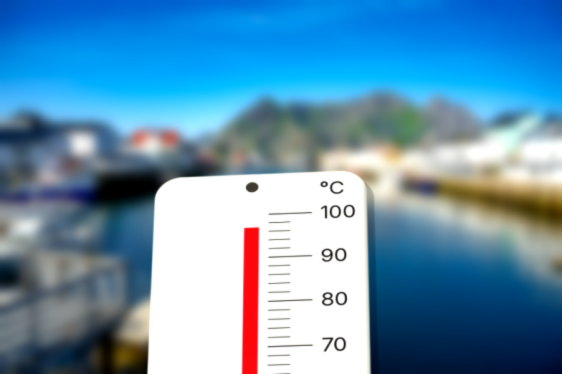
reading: value=97 unit=°C
